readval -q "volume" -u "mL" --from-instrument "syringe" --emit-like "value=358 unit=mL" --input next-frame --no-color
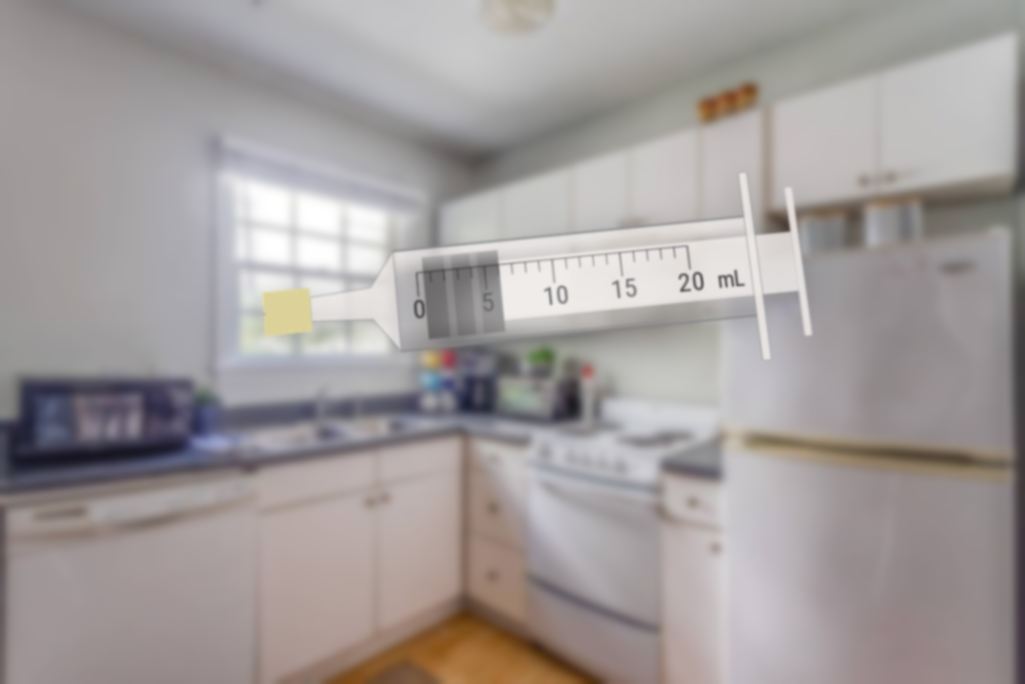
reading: value=0.5 unit=mL
